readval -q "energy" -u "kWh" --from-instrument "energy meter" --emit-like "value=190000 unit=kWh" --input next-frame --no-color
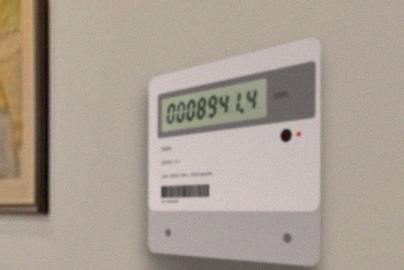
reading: value=8941.4 unit=kWh
